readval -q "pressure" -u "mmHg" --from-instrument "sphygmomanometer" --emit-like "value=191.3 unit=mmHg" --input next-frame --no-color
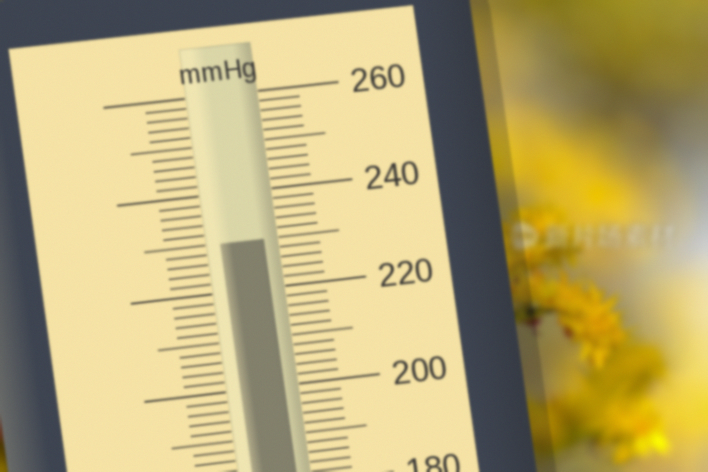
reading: value=230 unit=mmHg
